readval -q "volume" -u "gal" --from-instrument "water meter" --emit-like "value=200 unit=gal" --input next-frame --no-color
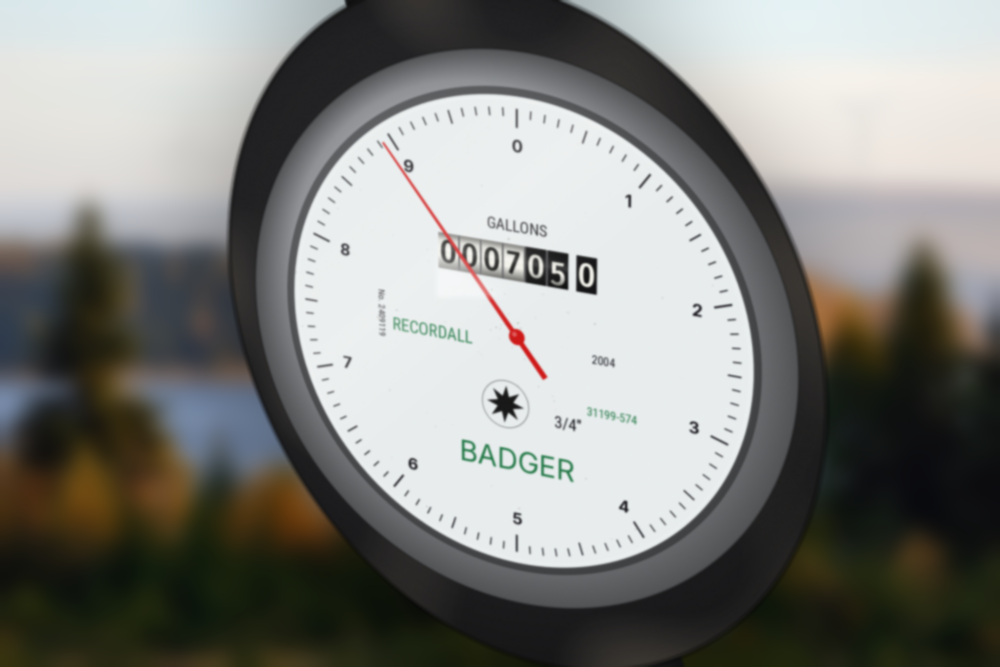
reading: value=7048.9 unit=gal
